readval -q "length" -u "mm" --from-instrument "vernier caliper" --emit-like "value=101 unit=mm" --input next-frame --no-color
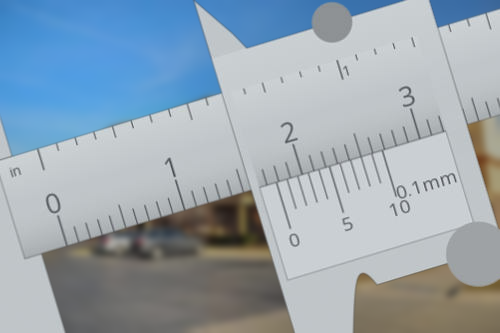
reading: value=17.8 unit=mm
